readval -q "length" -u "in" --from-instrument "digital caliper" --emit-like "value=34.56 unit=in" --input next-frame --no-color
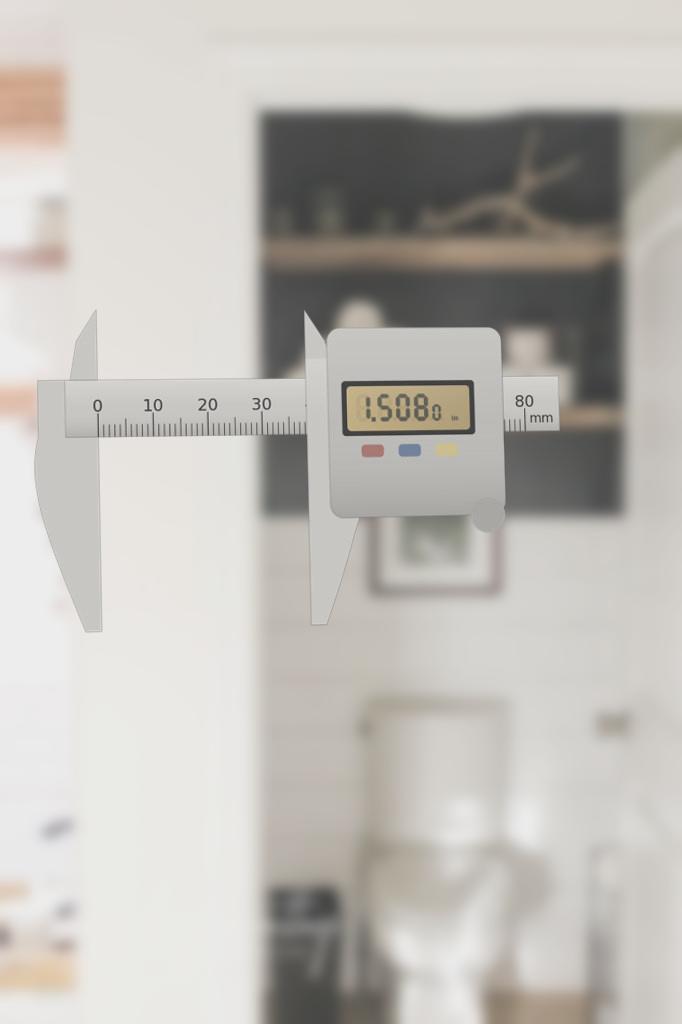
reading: value=1.5080 unit=in
